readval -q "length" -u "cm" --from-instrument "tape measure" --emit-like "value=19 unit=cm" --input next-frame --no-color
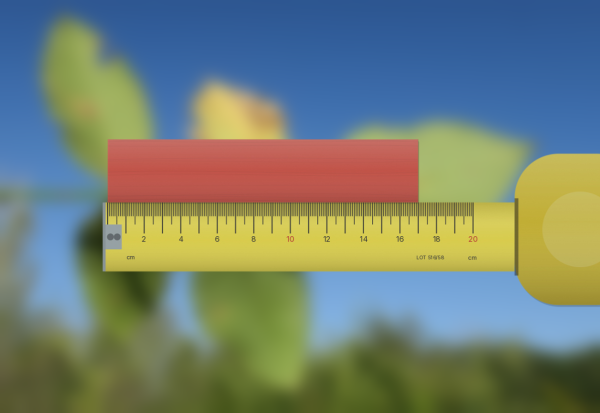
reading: value=17 unit=cm
